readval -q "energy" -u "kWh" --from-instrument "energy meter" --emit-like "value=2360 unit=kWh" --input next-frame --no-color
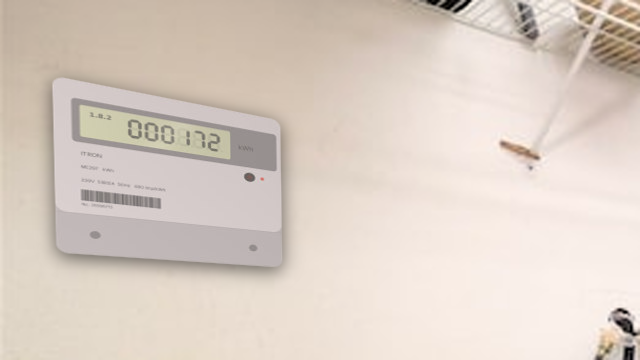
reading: value=172 unit=kWh
